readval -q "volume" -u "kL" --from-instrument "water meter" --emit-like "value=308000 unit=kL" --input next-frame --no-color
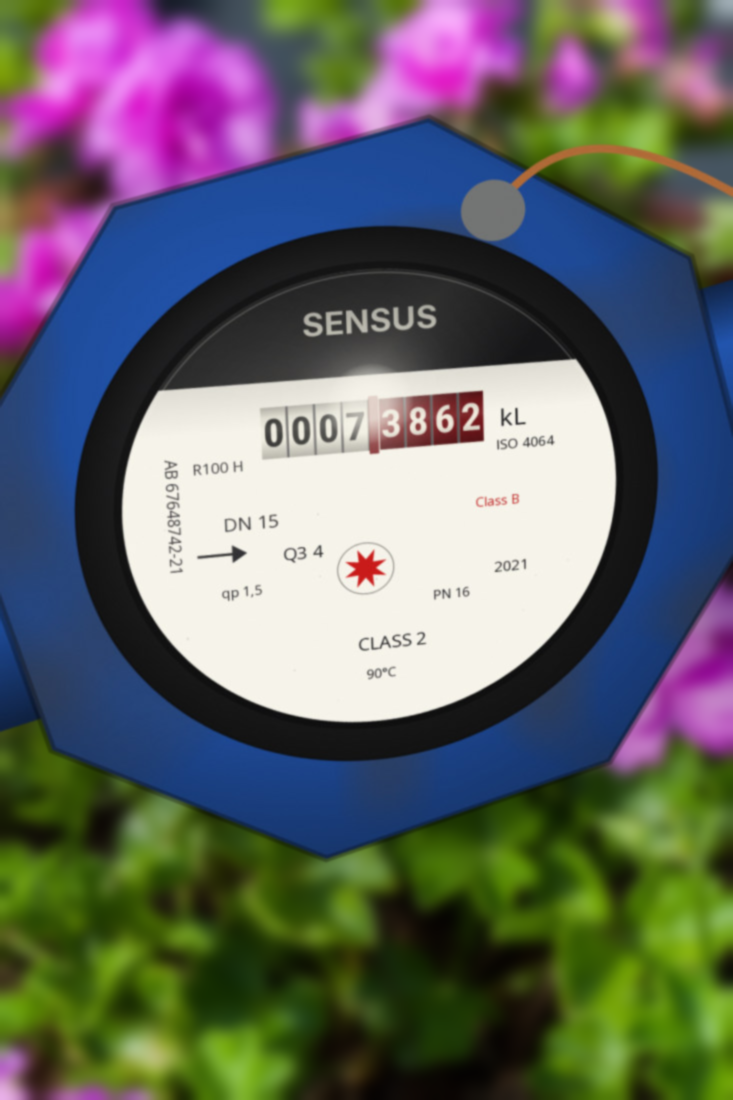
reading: value=7.3862 unit=kL
